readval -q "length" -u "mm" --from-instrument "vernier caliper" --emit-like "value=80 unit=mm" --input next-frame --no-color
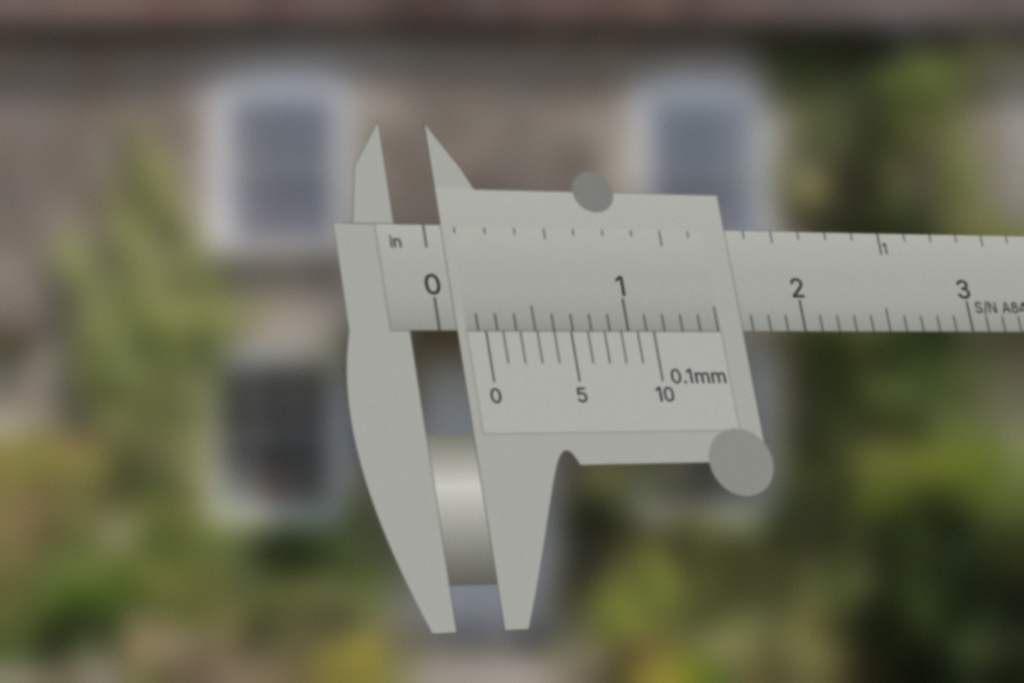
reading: value=2.4 unit=mm
